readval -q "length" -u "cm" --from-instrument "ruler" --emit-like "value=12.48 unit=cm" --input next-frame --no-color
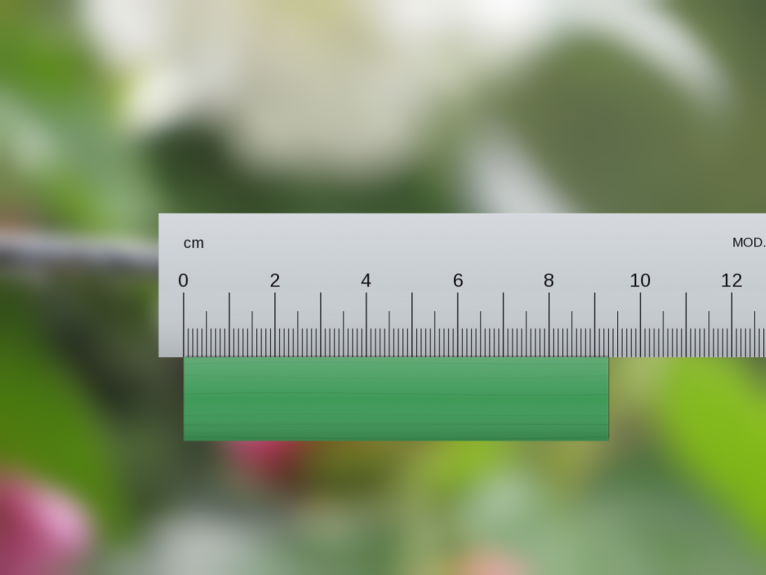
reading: value=9.3 unit=cm
